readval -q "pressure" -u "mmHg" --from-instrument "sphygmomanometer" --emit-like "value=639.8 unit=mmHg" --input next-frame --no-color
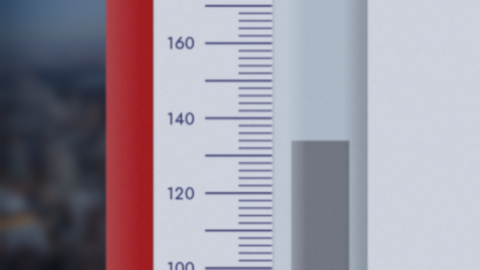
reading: value=134 unit=mmHg
